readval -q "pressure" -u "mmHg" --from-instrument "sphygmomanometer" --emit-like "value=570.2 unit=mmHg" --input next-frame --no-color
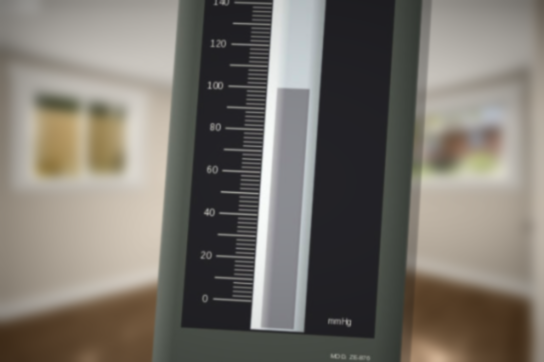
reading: value=100 unit=mmHg
